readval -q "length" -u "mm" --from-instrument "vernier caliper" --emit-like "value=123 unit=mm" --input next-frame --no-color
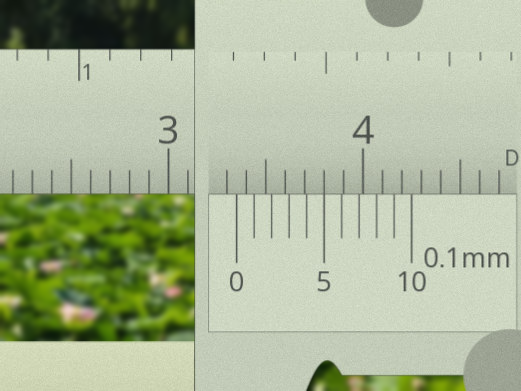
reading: value=33.5 unit=mm
